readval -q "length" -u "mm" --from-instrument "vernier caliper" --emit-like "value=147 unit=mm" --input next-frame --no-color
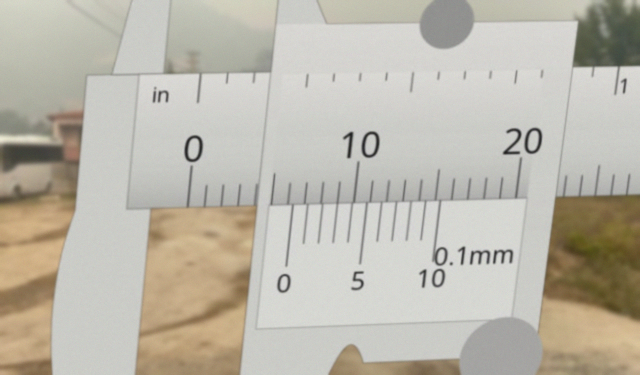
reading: value=6.3 unit=mm
